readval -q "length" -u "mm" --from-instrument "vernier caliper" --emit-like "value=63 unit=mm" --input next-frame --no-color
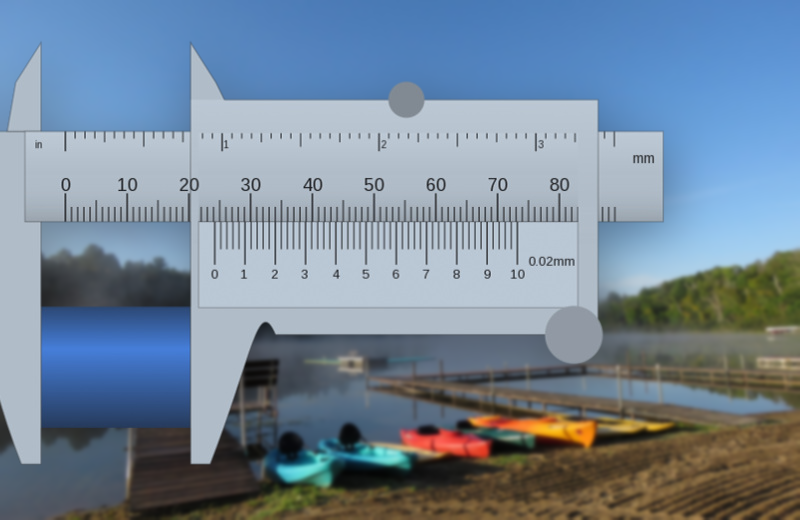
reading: value=24.2 unit=mm
